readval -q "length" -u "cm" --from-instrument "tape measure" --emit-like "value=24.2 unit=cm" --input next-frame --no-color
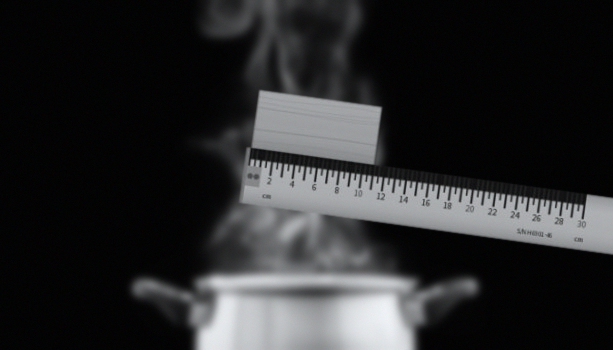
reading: value=11 unit=cm
